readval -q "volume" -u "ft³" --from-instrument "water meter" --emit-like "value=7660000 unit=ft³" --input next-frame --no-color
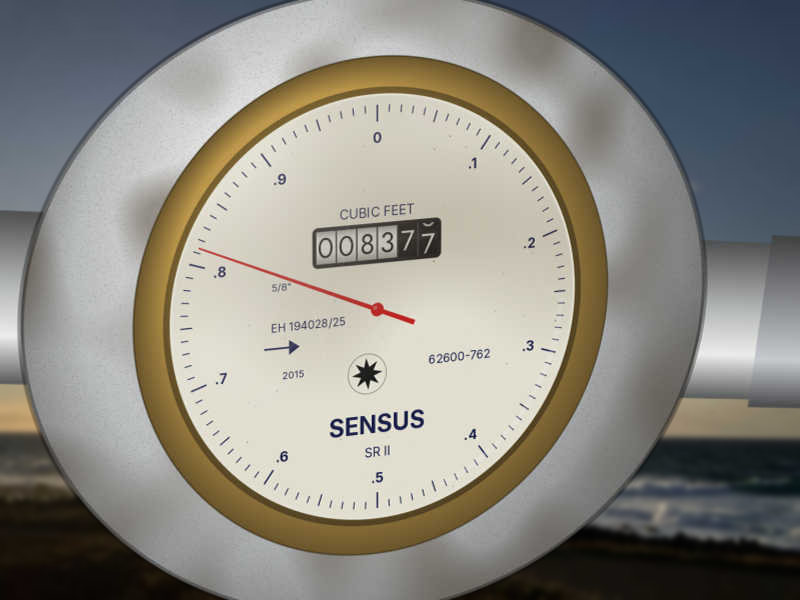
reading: value=8376.81 unit=ft³
